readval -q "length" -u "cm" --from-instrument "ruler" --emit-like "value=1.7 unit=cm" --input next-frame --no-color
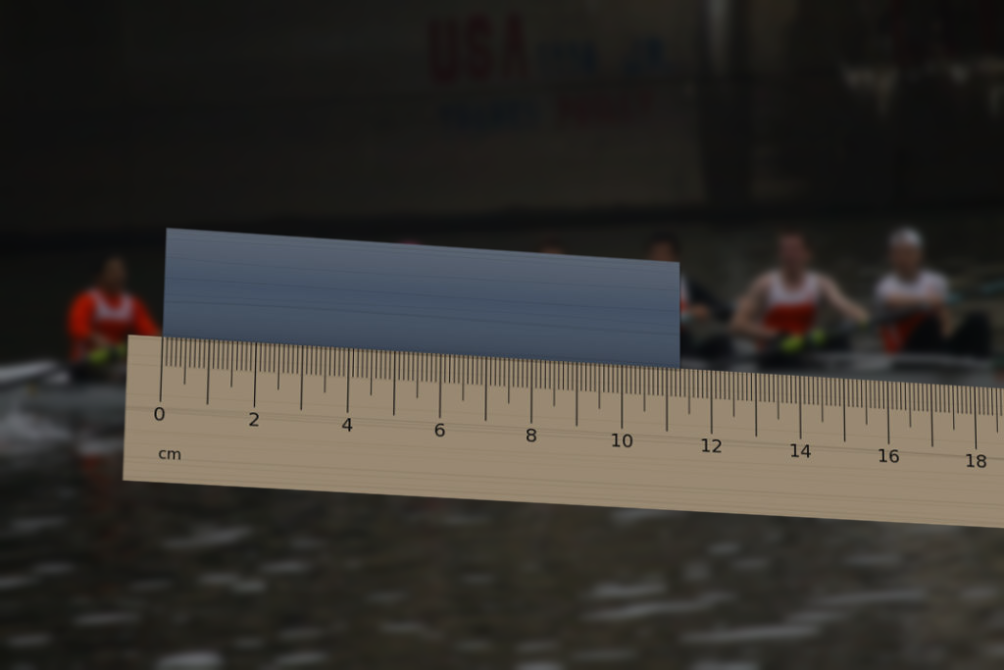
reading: value=11.3 unit=cm
